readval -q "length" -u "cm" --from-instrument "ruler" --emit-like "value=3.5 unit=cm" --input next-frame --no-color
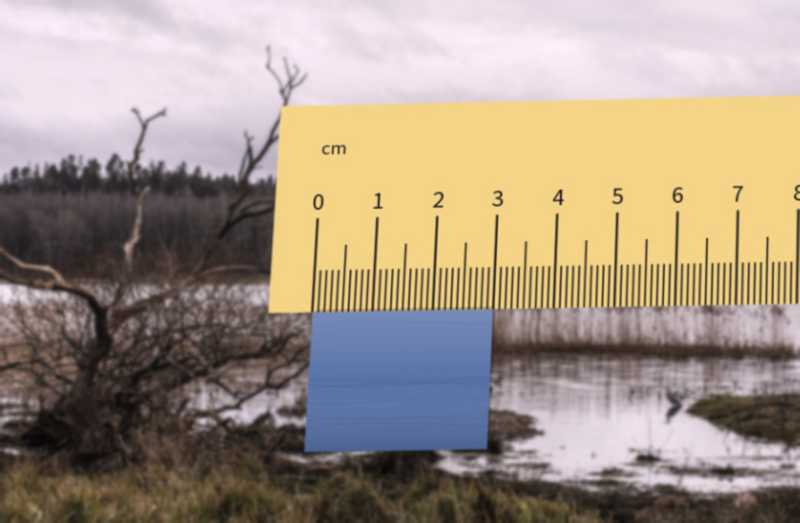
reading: value=3 unit=cm
